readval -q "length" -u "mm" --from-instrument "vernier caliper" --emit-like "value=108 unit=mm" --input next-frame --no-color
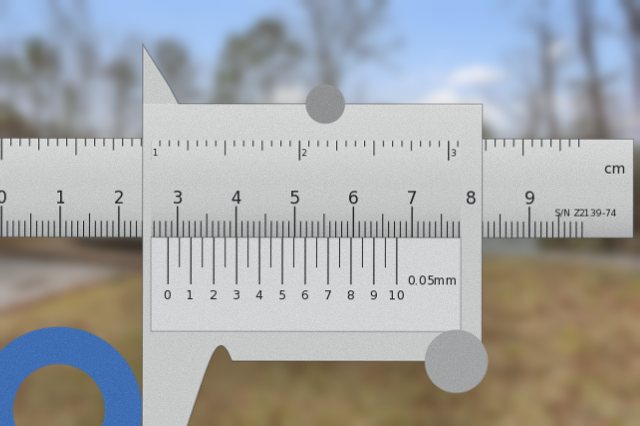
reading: value=28.4 unit=mm
